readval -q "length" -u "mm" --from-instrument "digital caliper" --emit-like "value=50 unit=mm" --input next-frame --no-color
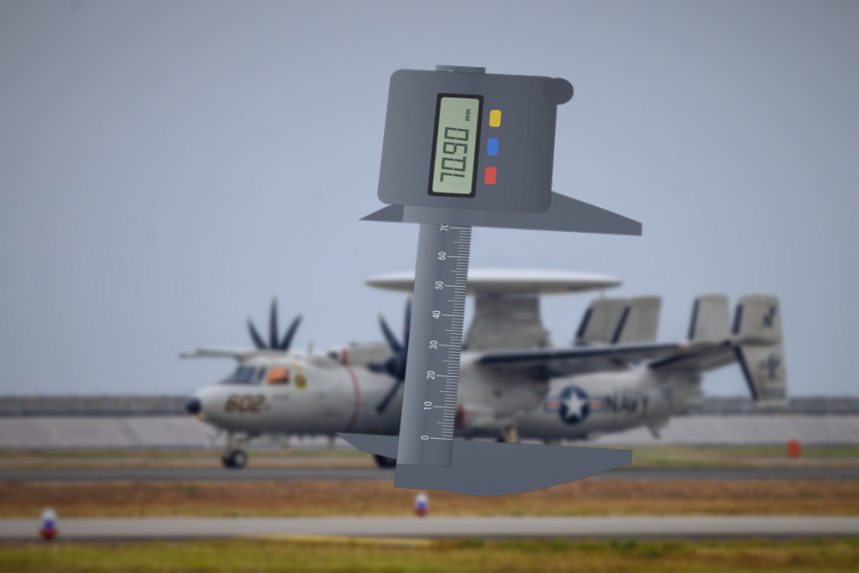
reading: value=70.90 unit=mm
